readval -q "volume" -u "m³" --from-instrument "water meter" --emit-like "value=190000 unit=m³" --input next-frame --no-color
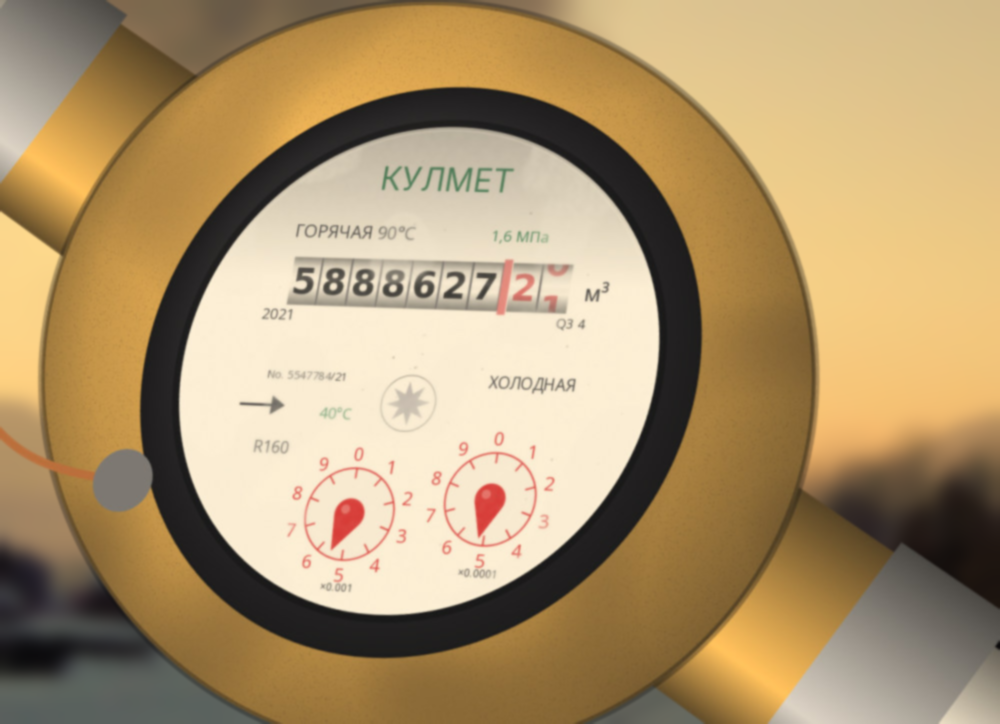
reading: value=5888627.2055 unit=m³
